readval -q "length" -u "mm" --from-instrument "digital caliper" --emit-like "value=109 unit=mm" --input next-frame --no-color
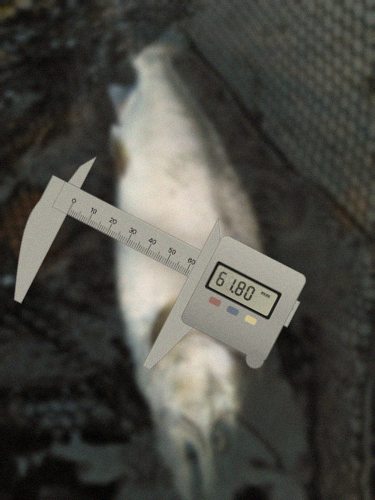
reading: value=61.80 unit=mm
